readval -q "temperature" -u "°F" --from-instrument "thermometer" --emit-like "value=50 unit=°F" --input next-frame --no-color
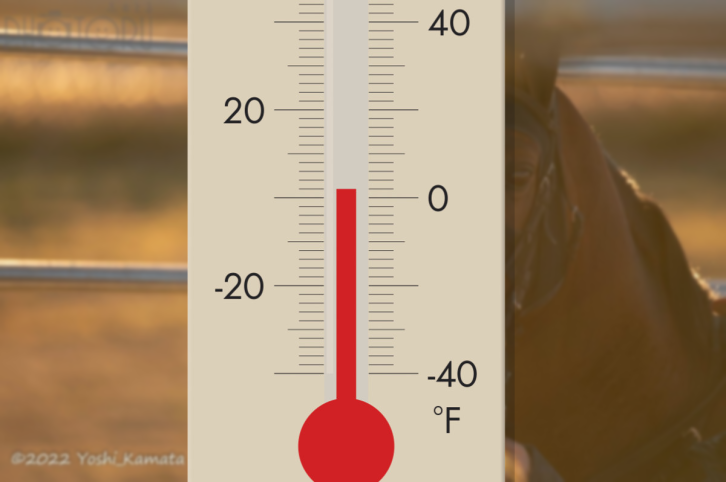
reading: value=2 unit=°F
